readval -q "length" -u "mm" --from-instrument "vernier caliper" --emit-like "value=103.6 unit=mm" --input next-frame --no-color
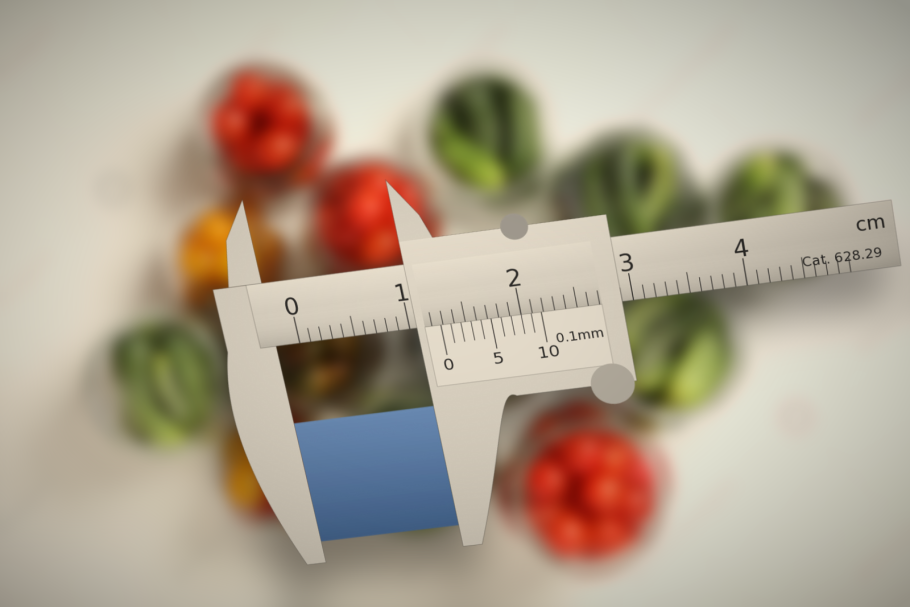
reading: value=12.8 unit=mm
